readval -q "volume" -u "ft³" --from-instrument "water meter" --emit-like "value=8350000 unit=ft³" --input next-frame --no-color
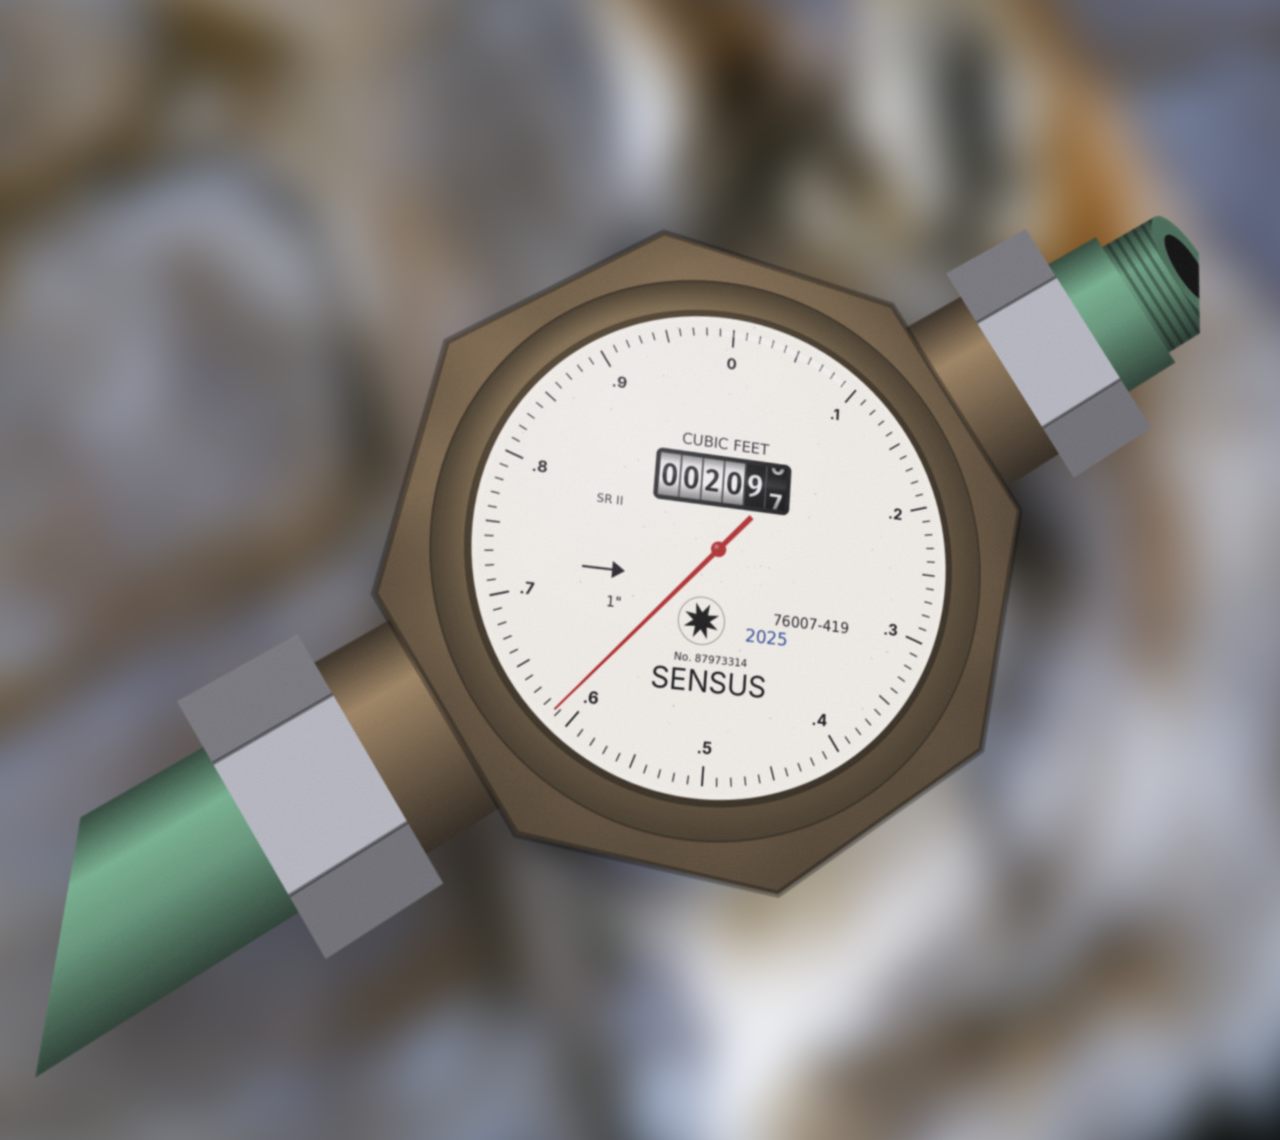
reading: value=2096.61 unit=ft³
